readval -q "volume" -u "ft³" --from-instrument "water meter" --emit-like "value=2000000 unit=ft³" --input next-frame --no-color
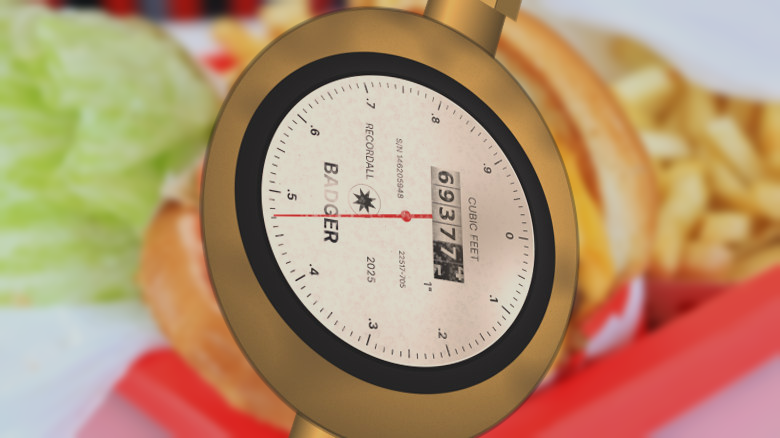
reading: value=693774.47 unit=ft³
